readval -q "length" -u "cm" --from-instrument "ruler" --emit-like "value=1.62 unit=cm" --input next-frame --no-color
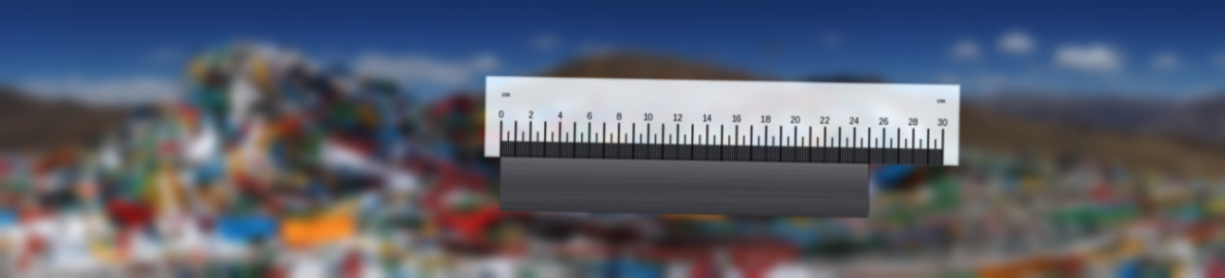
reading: value=25 unit=cm
